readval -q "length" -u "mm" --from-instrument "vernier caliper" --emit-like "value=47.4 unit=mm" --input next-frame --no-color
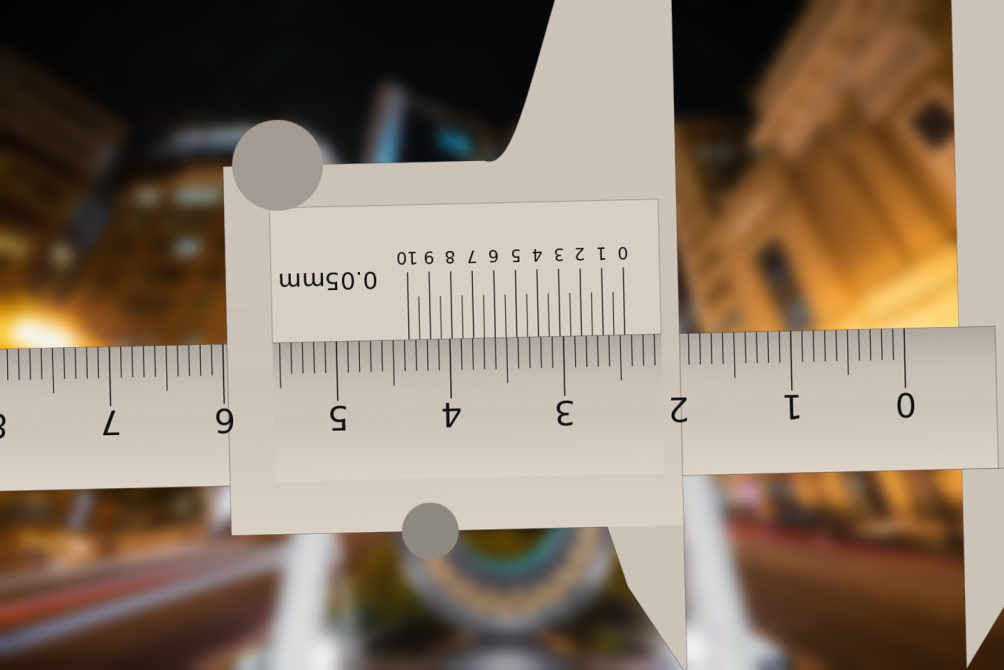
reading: value=24.6 unit=mm
